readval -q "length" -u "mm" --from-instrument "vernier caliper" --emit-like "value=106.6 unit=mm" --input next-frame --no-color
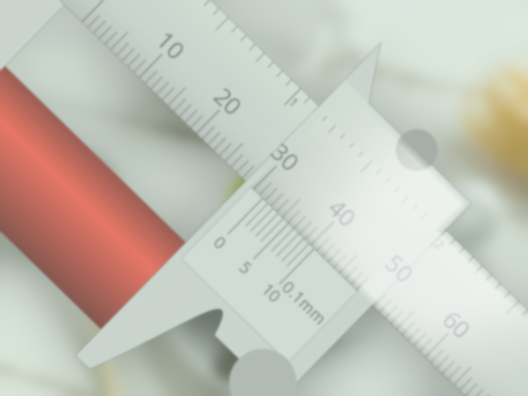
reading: value=31.6 unit=mm
